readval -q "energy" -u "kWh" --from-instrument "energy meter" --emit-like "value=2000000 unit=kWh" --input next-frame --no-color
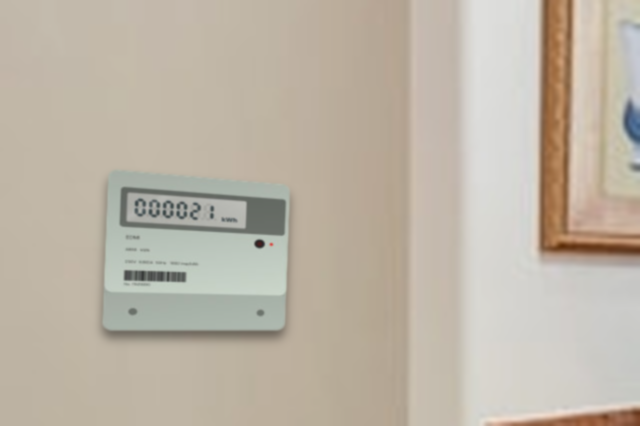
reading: value=21 unit=kWh
